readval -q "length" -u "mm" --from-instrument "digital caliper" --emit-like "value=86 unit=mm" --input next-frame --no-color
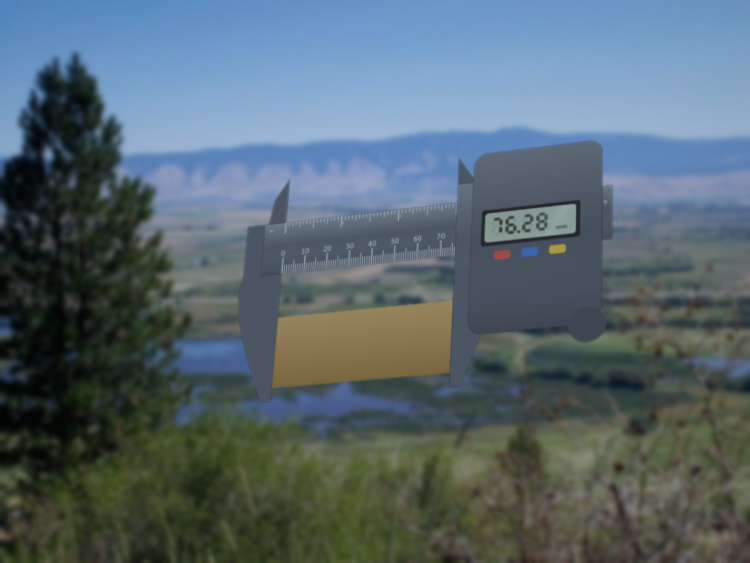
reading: value=76.28 unit=mm
